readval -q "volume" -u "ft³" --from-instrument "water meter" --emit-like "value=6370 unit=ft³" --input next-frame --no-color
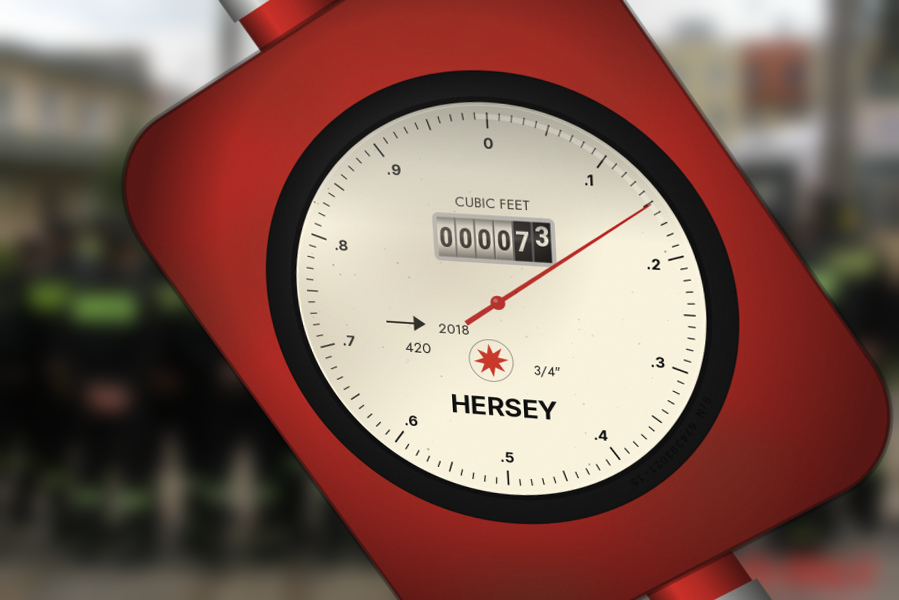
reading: value=73.15 unit=ft³
